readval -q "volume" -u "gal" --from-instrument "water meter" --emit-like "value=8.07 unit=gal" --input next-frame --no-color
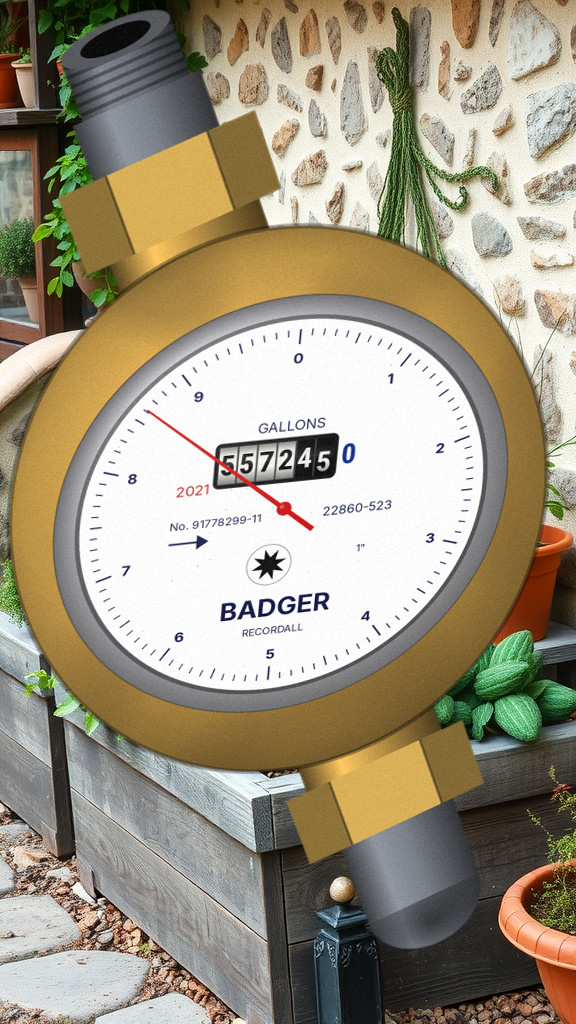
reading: value=5572448.6 unit=gal
